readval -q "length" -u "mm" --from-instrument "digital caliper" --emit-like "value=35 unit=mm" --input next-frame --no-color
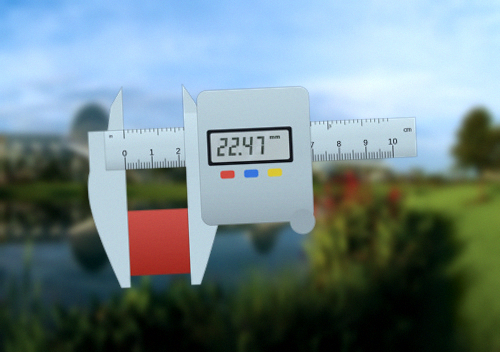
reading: value=22.47 unit=mm
